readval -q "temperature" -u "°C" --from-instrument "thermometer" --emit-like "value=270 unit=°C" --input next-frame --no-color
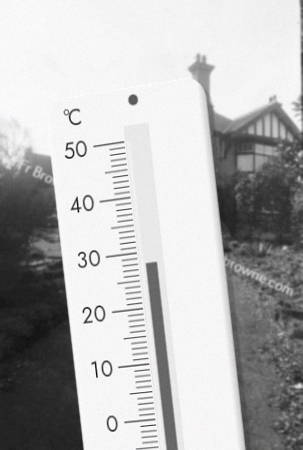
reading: value=28 unit=°C
